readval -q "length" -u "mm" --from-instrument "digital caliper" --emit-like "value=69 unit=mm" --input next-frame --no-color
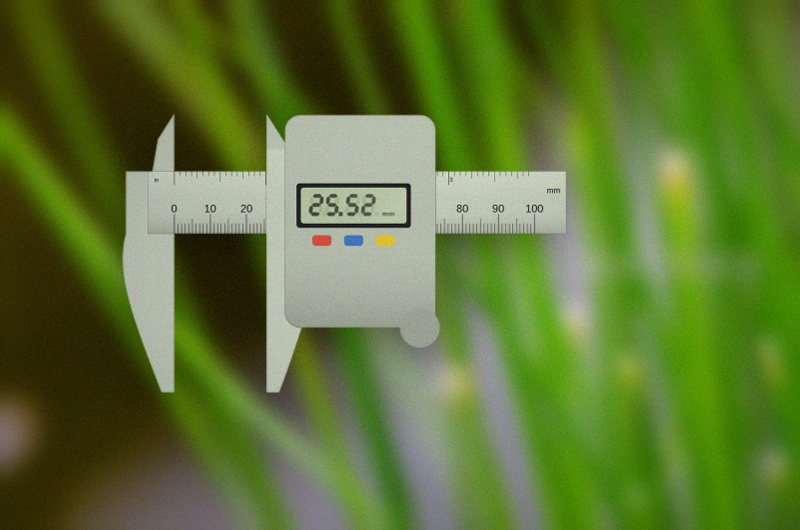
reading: value=25.52 unit=mm
